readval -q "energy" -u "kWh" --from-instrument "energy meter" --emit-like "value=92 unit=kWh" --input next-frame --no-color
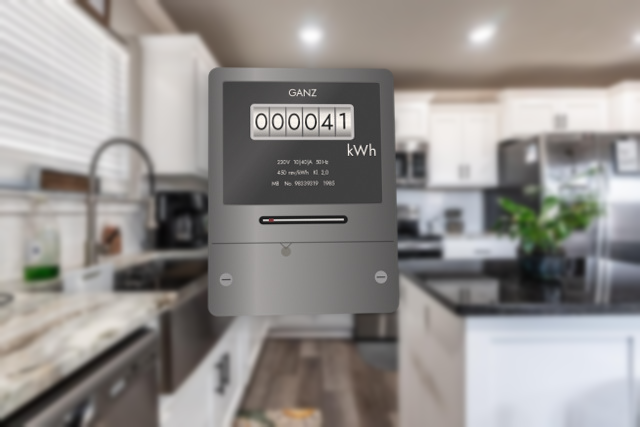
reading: value=41 unit=kWh
